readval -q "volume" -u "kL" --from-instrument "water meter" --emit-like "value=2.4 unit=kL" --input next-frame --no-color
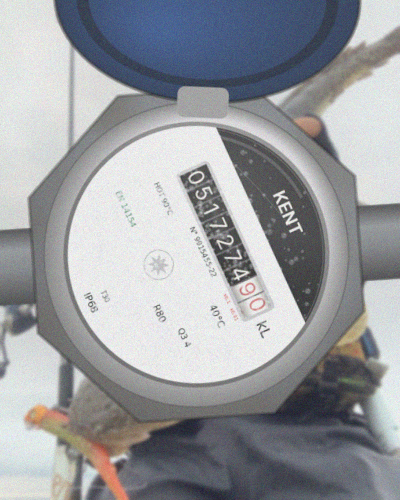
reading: value=517274.90 unit=kL
